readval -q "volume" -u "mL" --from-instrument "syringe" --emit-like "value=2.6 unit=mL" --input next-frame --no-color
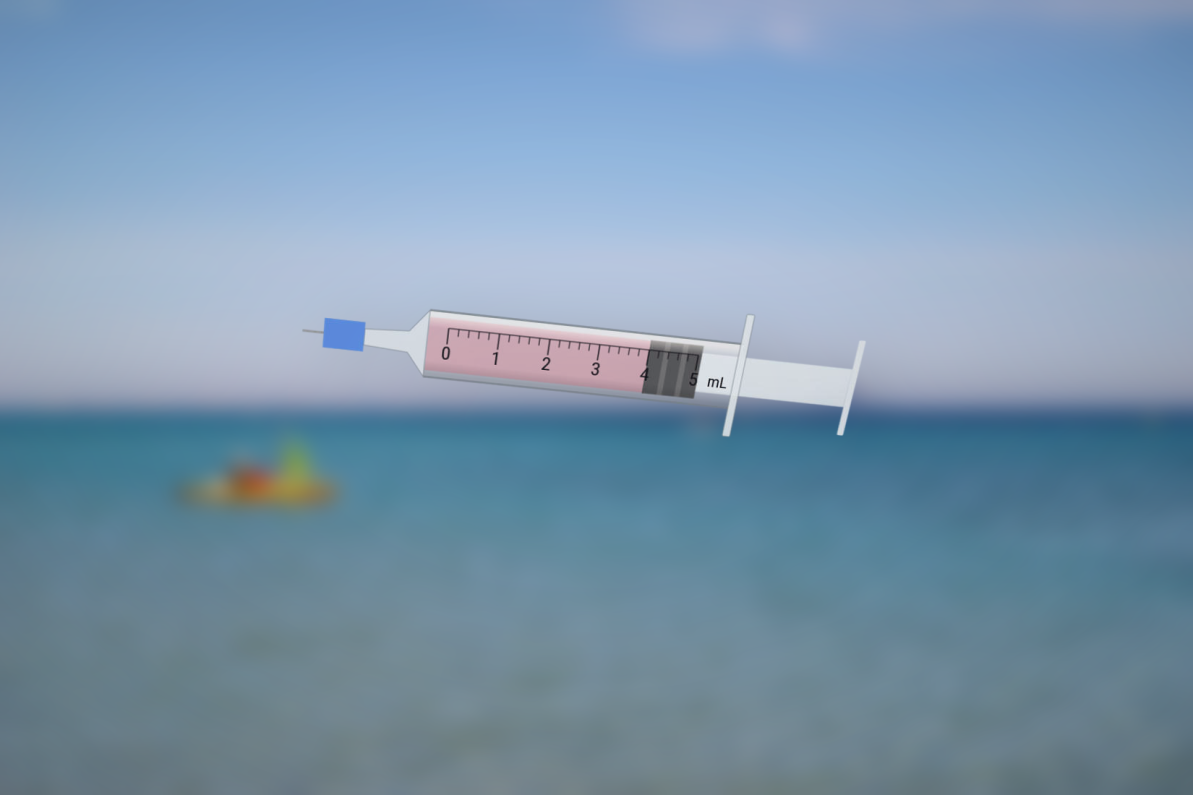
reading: value=4 unit=mL
